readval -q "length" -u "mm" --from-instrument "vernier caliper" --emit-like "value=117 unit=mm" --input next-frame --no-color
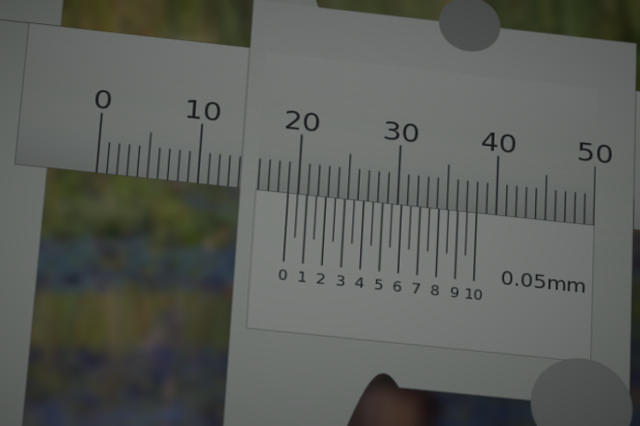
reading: value=19.0 unit=mm
